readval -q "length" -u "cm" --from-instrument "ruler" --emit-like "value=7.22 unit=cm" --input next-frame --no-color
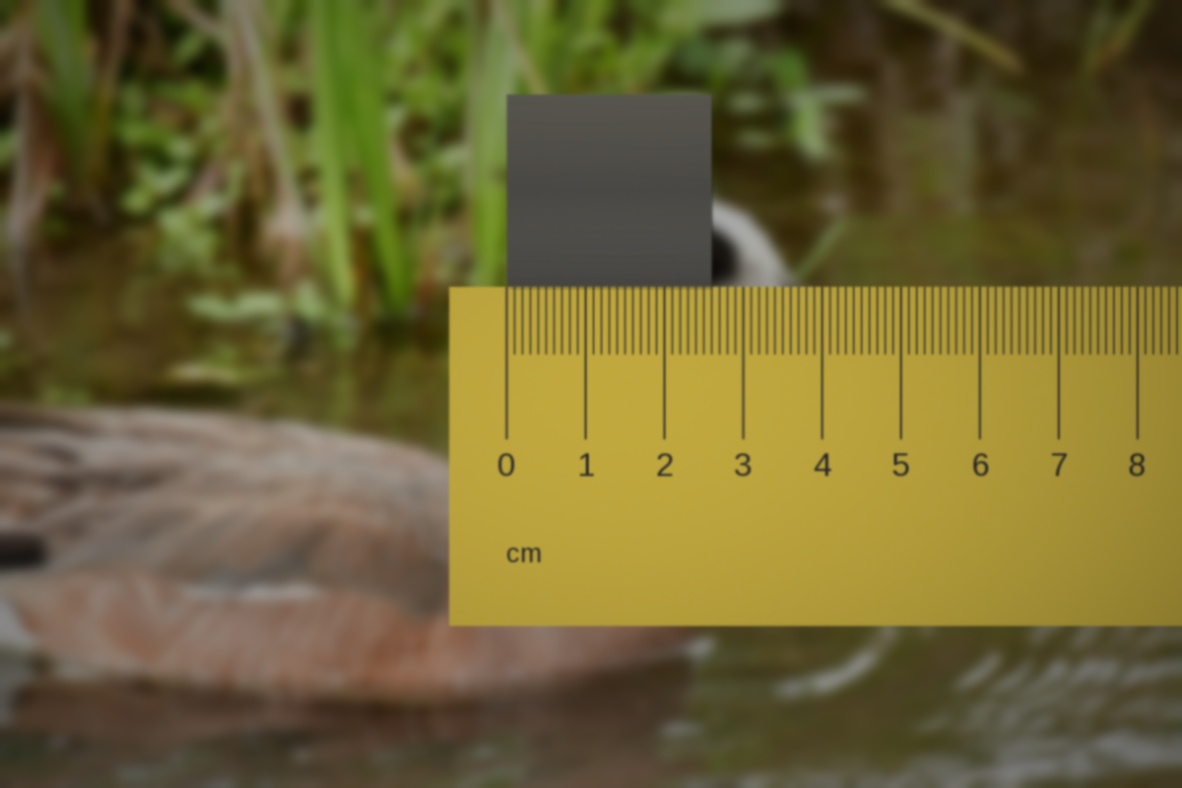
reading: value=2.6 unit=cm
